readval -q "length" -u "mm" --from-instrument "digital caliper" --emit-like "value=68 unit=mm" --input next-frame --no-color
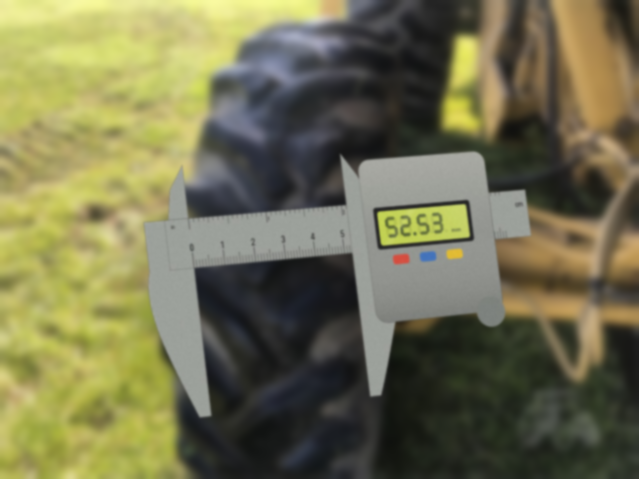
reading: value=52.53 unit=mm
